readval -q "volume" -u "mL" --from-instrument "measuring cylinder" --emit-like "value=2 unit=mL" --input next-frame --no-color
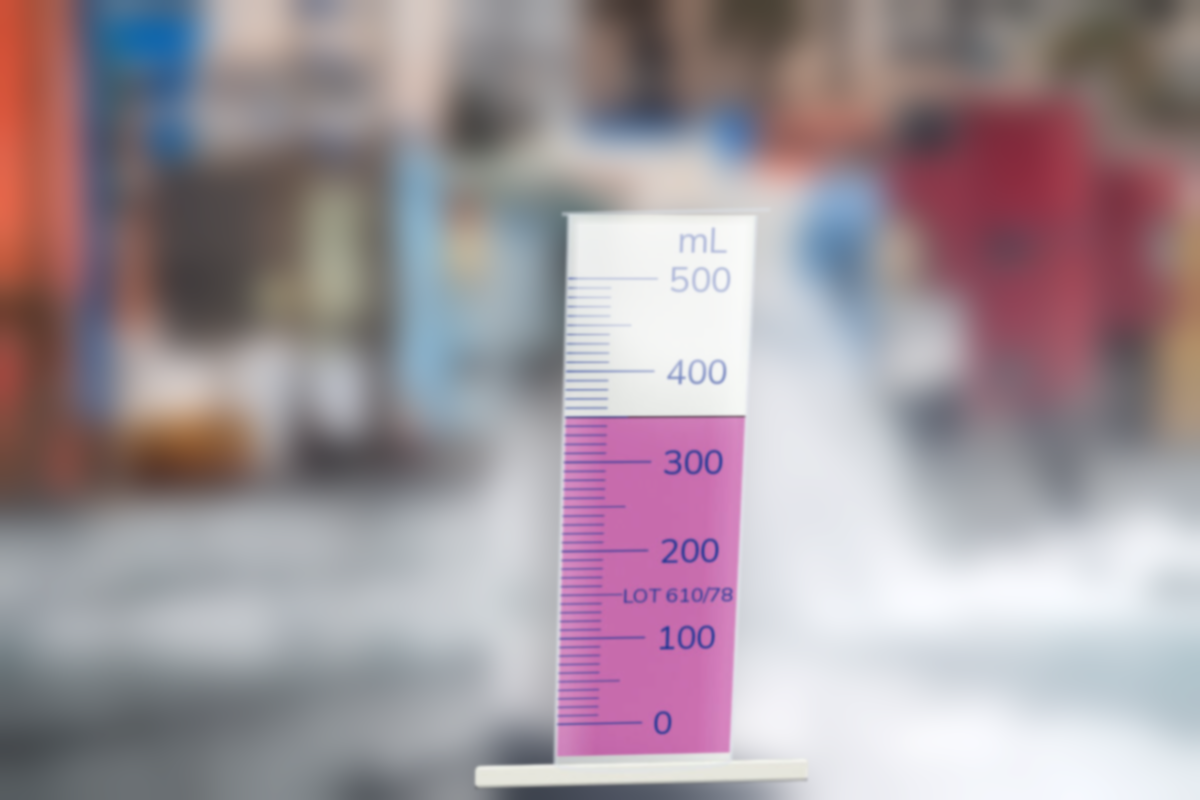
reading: value=350 unit=mL
